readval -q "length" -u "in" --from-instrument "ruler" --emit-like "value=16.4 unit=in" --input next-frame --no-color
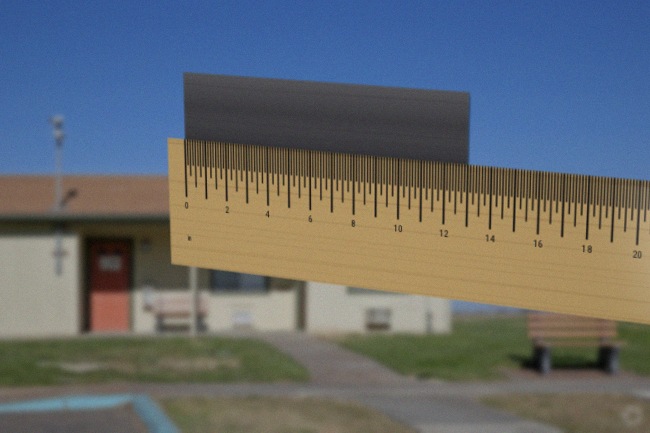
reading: value=13 unit=in
